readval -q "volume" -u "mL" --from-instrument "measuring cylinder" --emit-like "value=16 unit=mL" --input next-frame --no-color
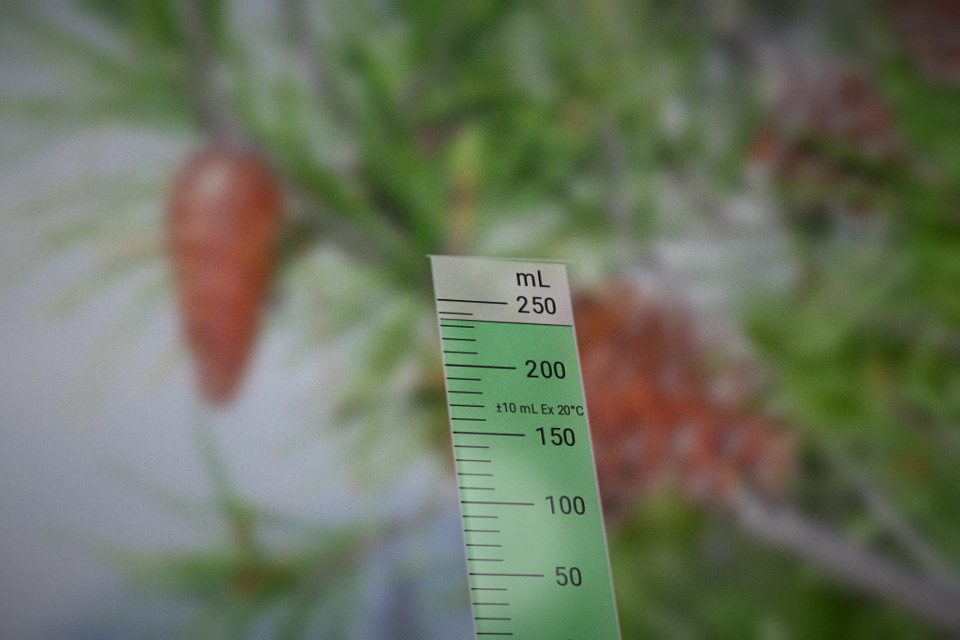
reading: value=235 unit=mL
